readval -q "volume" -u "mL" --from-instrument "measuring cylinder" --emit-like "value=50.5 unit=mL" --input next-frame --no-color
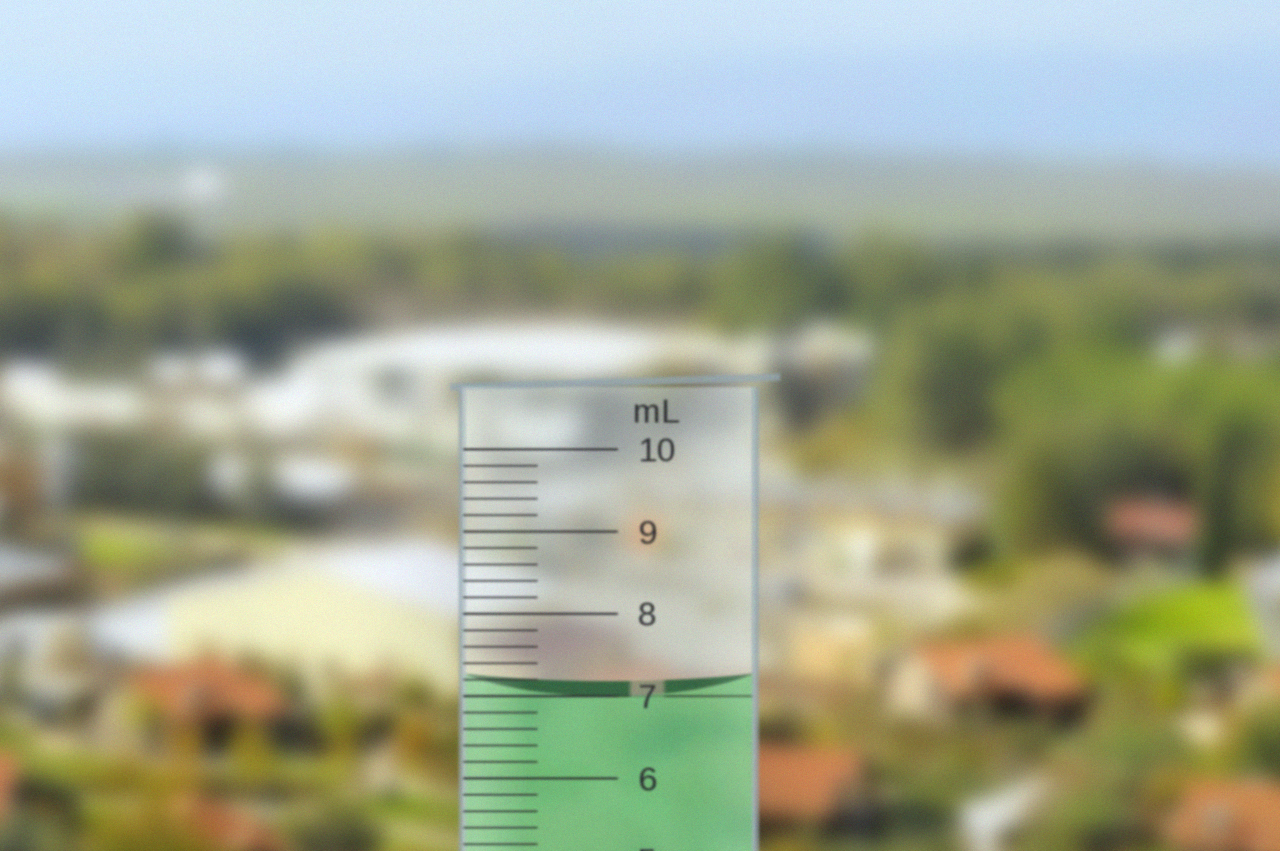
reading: value=7 unit=mL
